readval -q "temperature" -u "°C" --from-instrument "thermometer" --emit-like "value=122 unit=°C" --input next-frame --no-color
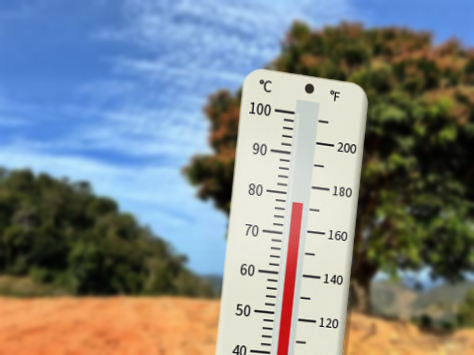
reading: value=78 unit=°C
